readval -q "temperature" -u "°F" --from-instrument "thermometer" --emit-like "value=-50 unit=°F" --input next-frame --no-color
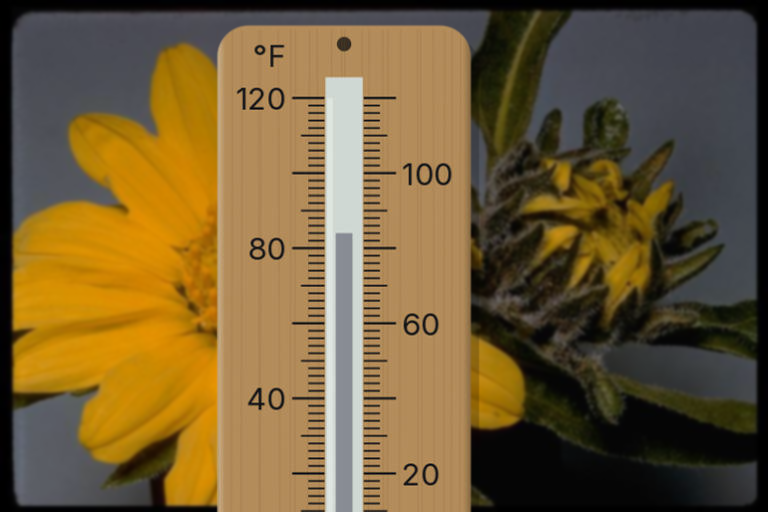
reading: value=84 unit=°F
